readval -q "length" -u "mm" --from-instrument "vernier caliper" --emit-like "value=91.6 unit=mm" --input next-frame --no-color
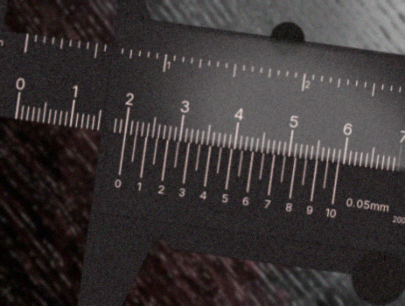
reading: value=20.0 unit=mm
